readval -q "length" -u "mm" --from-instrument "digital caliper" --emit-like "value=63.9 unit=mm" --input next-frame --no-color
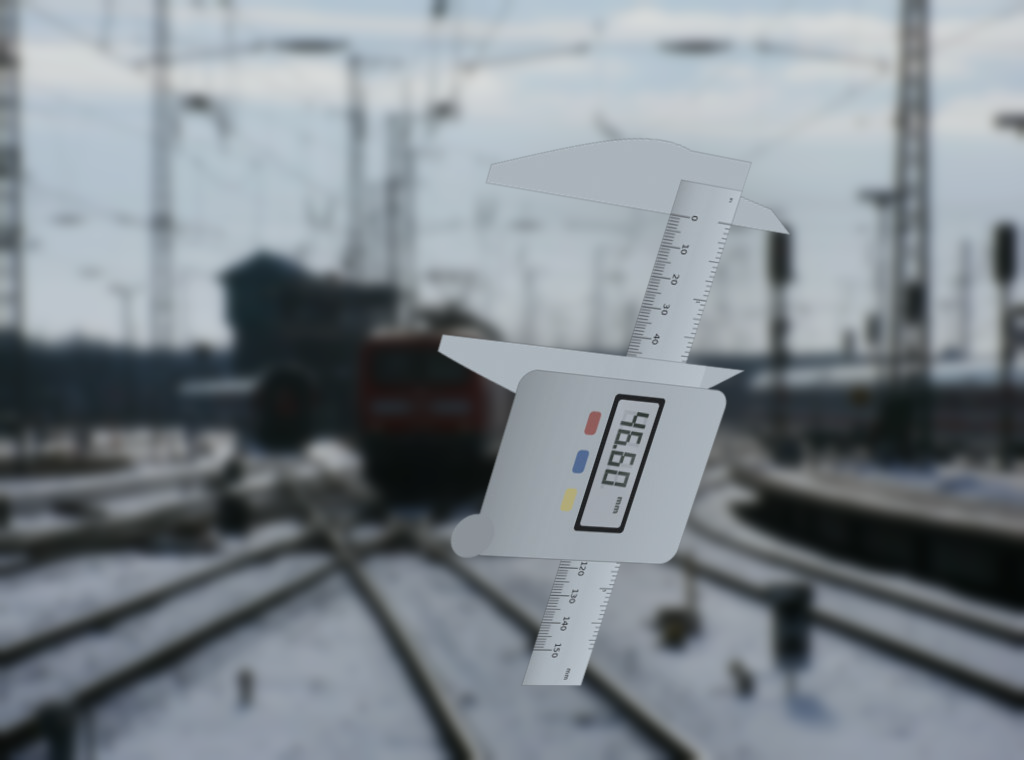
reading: value=46.60 unit=mm
